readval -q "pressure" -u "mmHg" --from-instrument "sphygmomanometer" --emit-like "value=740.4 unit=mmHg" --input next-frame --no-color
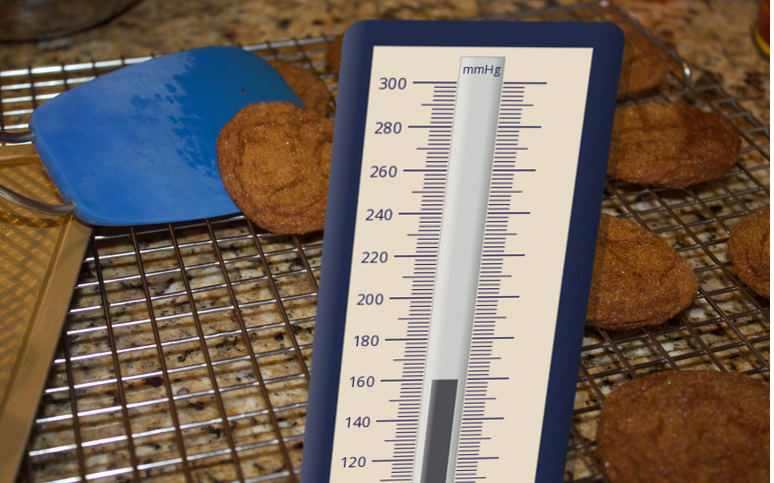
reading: value=160 unit=mmHg
